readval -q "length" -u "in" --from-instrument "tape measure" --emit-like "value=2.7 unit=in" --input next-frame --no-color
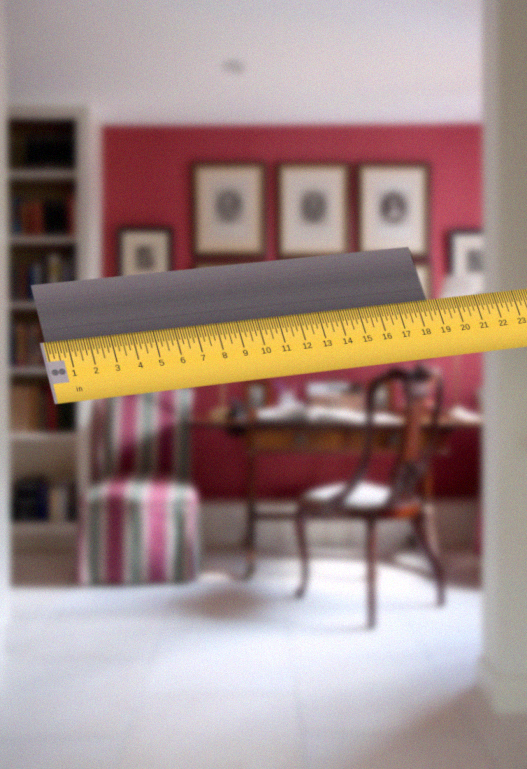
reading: value=18.5 unit=in
